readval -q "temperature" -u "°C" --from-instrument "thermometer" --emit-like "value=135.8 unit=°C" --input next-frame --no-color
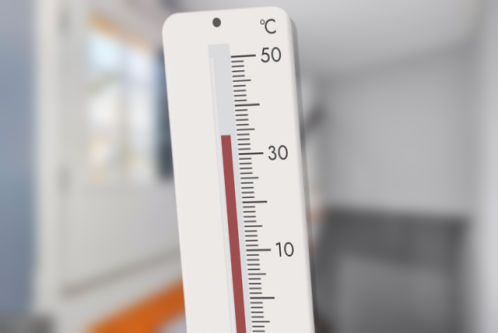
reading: value=34 unit=°C
